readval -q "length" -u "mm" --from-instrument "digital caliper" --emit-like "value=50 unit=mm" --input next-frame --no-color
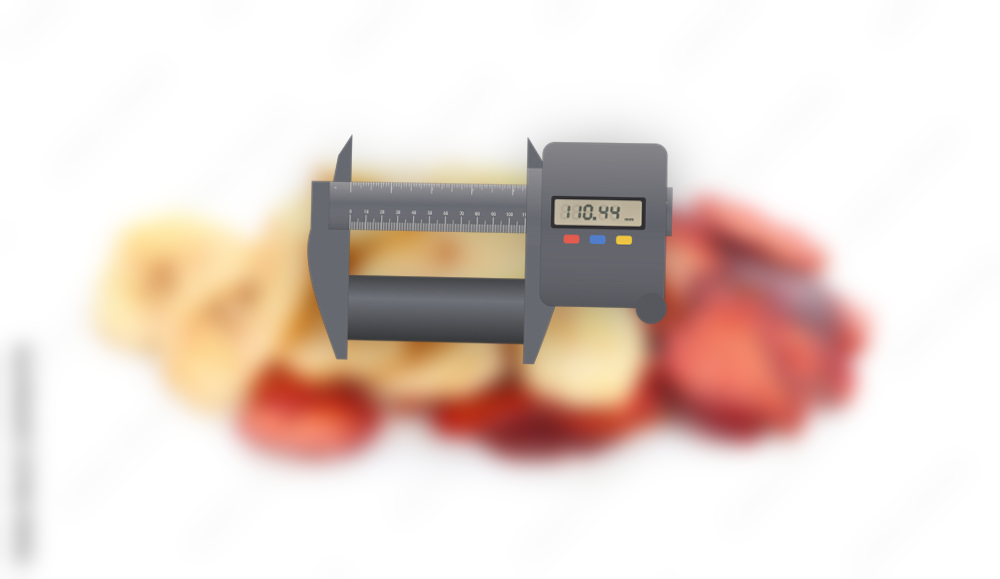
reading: value=110.44 unit=mm
